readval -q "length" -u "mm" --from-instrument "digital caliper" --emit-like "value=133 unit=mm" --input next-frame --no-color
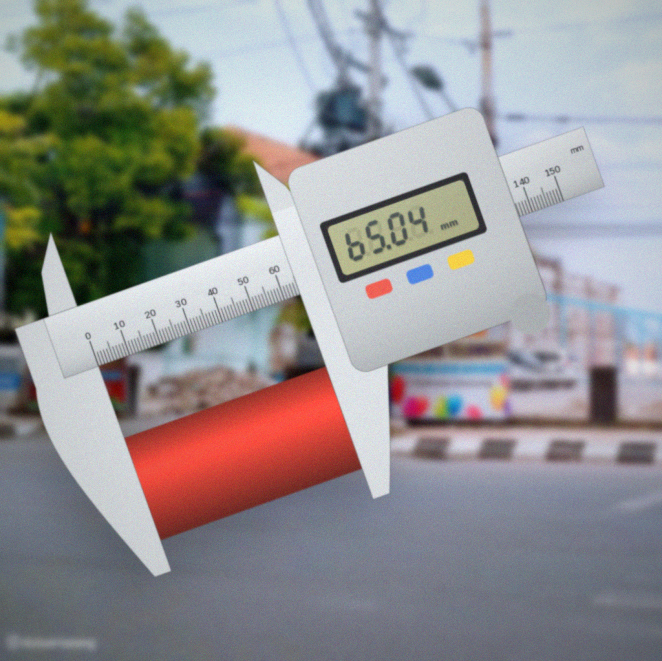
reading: value=65.04 unit=mm
